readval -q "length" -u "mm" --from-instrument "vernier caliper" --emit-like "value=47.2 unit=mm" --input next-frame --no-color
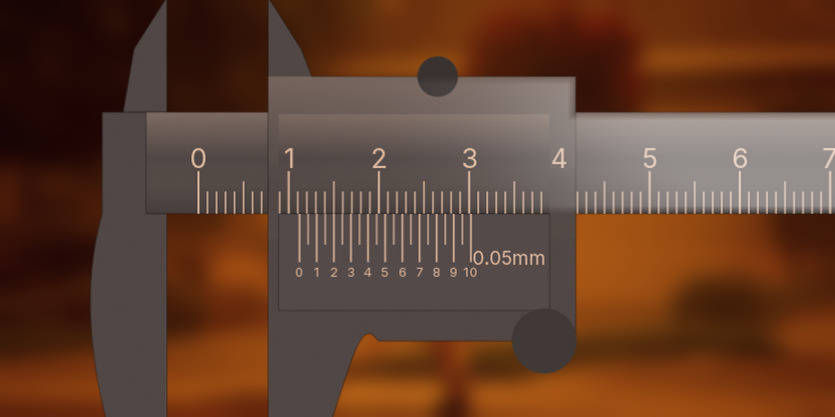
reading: value=11.2 unit=mm
